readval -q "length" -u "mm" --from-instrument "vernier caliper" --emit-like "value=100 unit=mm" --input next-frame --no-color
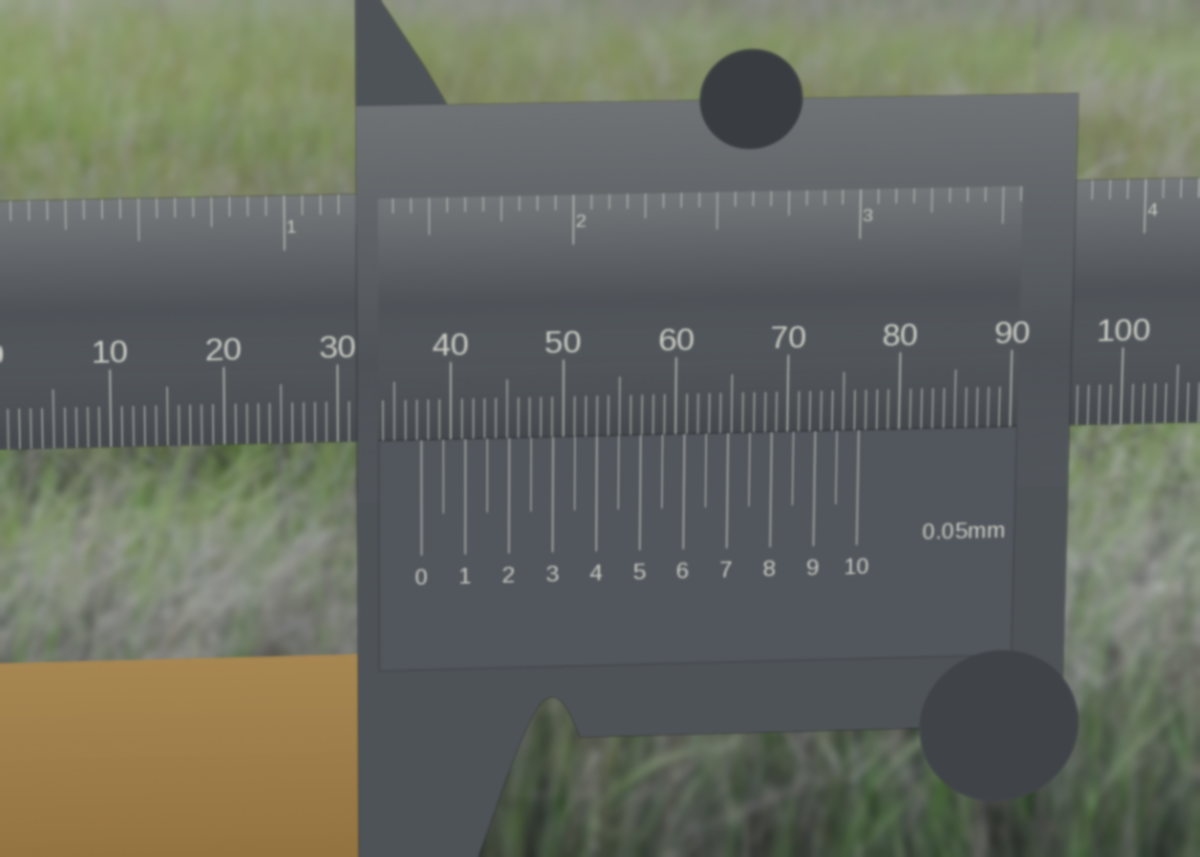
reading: value=37.4 unit=mm
